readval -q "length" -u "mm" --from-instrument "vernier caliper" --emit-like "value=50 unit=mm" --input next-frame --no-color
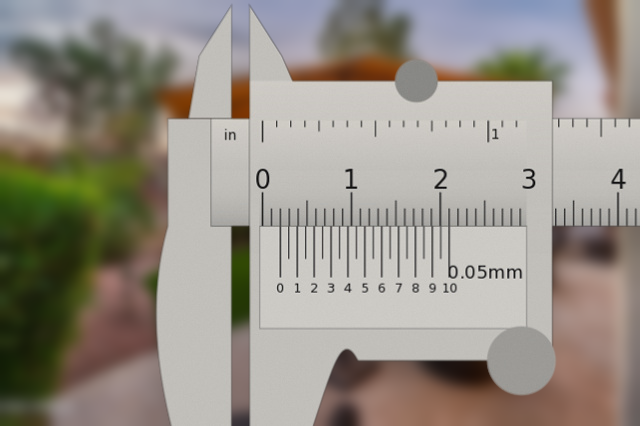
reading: value=2.0 unit=mm
